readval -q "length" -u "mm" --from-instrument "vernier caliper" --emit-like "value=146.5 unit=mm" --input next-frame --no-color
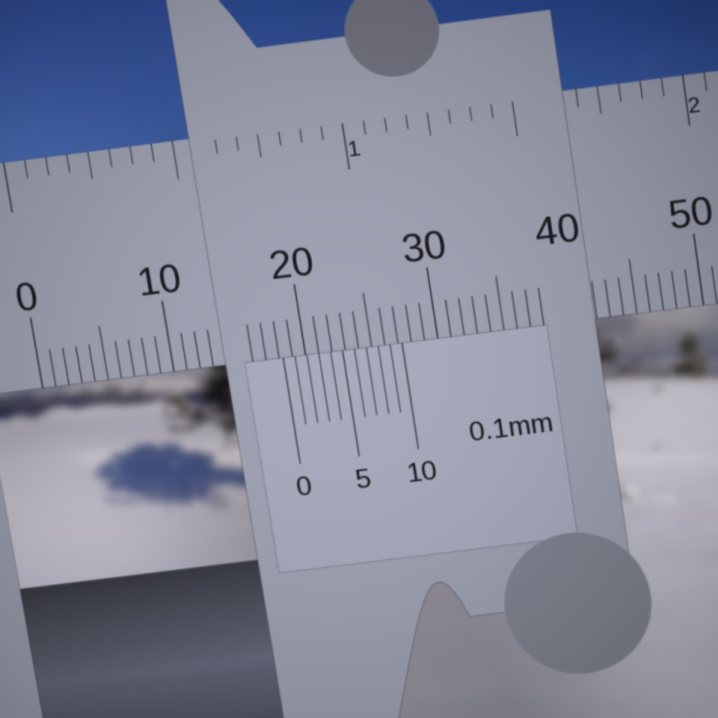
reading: value=18.3 unit=mm
